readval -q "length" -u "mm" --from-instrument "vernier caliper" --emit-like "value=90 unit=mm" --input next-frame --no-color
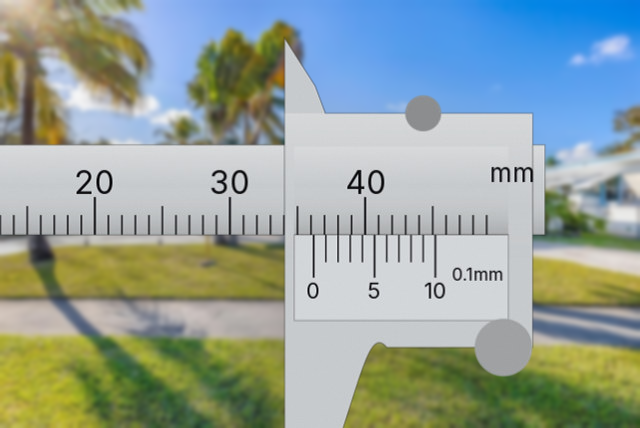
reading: value=36.2 unit=mm
